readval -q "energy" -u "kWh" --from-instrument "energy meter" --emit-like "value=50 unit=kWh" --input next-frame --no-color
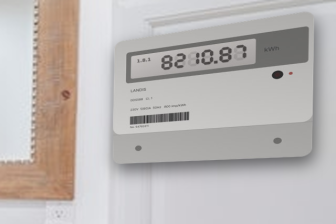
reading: value=8210.87 unit=kWh
